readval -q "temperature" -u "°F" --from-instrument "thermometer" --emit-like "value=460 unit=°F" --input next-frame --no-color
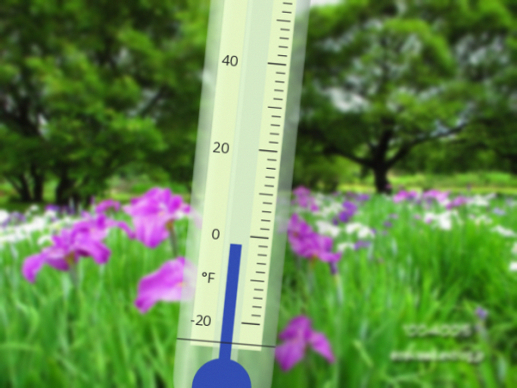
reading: value=-2 unit=°F
